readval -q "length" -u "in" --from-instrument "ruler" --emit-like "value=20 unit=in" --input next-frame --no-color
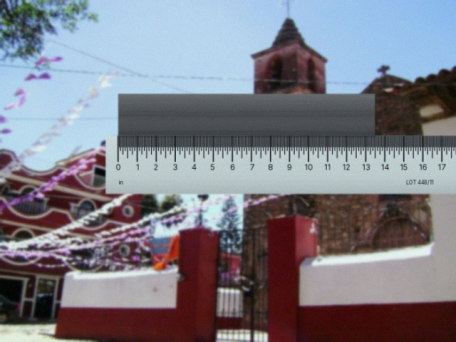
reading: value=13.5 unit=in
